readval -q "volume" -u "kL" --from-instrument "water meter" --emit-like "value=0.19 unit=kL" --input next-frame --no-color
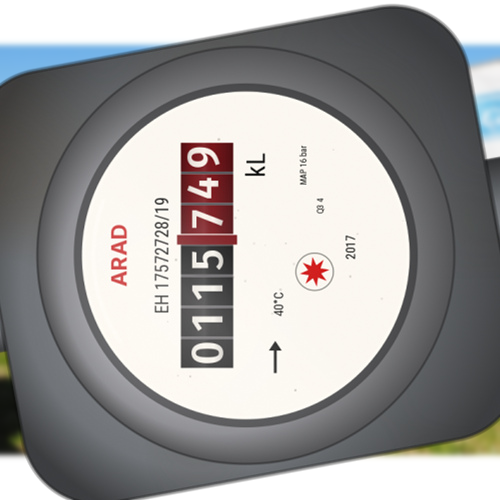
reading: value=115.749 unit=kL
